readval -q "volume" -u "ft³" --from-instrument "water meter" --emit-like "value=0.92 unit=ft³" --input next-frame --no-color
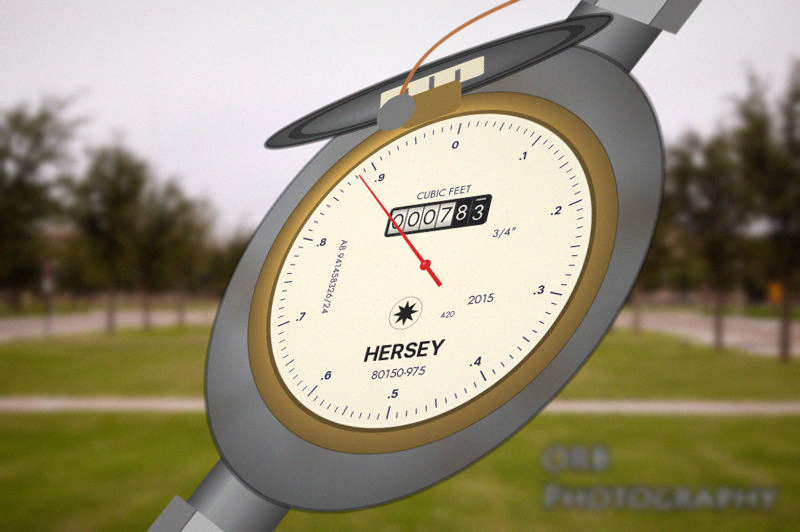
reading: value=782.88 unit=ft³
